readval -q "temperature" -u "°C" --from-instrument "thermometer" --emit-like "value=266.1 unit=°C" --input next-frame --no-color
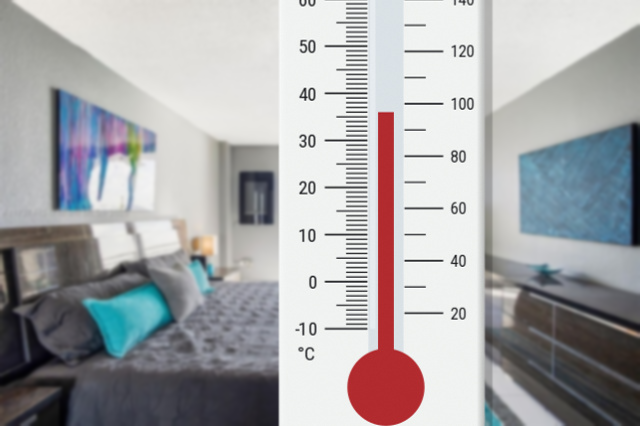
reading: value=36 unit=°C
